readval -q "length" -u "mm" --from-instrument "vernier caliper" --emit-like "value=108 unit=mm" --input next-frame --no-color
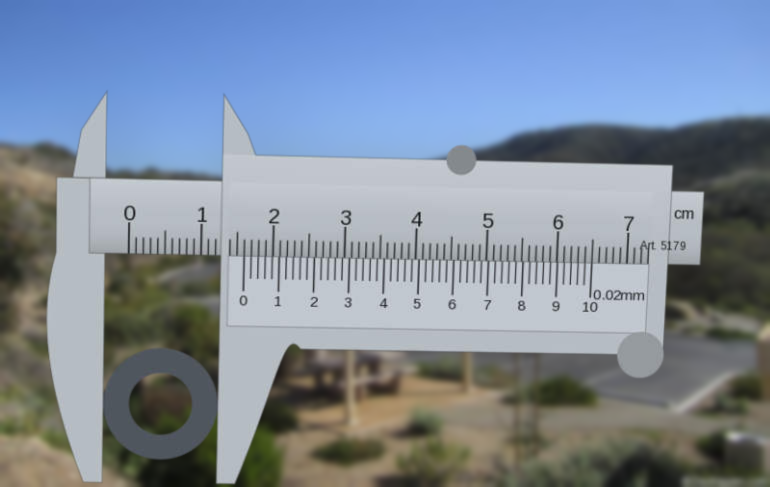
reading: value=16.0 unit=mm
